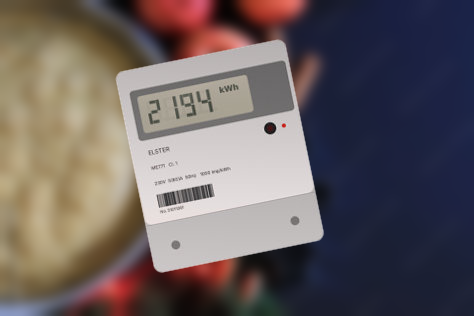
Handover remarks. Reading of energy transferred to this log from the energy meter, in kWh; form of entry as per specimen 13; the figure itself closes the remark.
2194
